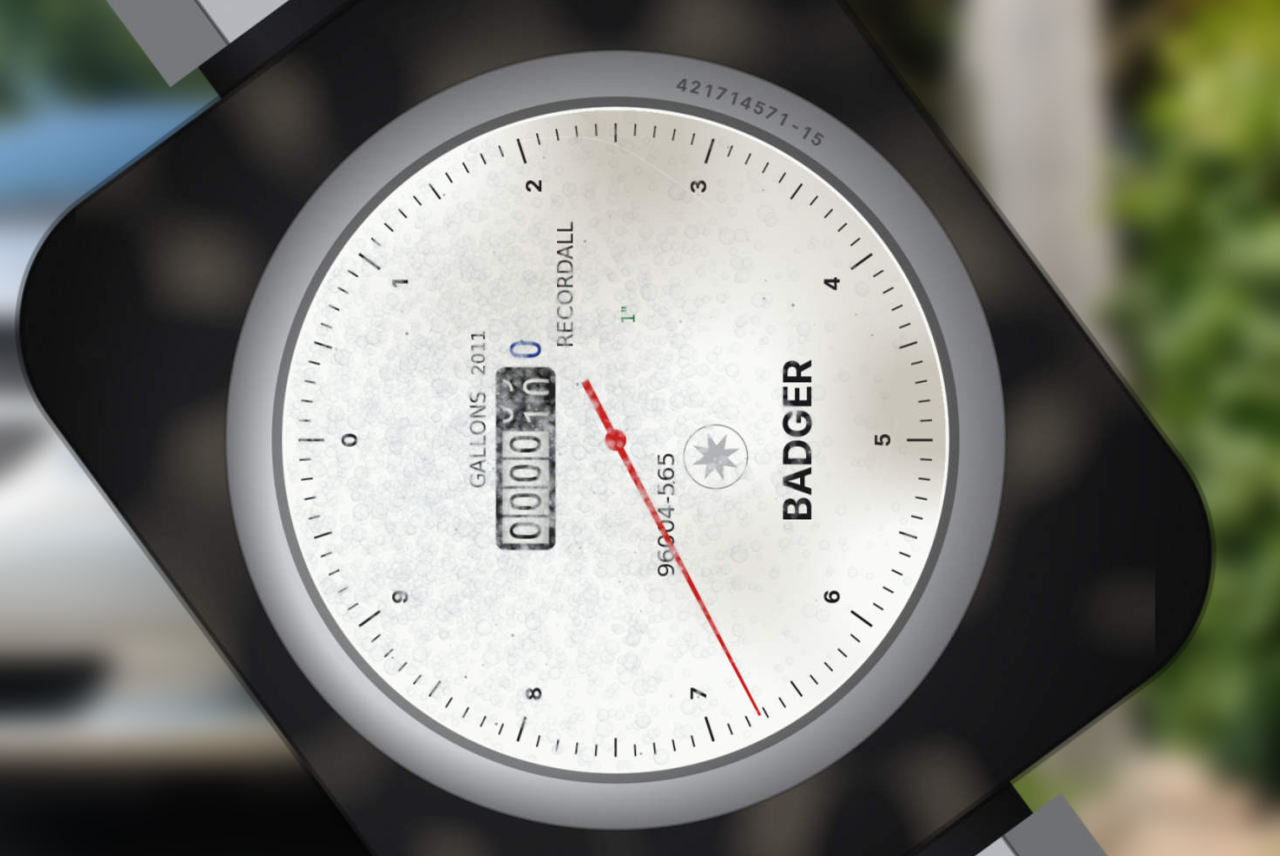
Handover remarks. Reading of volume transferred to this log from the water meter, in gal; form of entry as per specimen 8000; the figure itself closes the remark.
96.7
